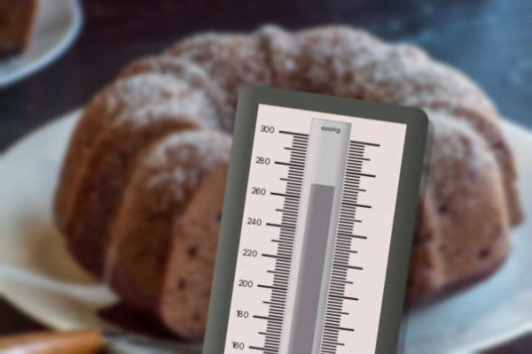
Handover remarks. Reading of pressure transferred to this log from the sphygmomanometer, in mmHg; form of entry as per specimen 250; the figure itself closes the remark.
270
